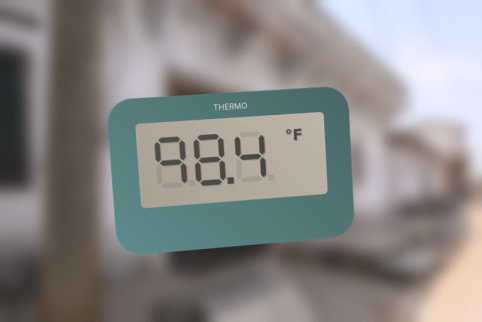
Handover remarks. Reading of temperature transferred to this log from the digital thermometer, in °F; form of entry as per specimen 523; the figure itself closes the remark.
98.4
